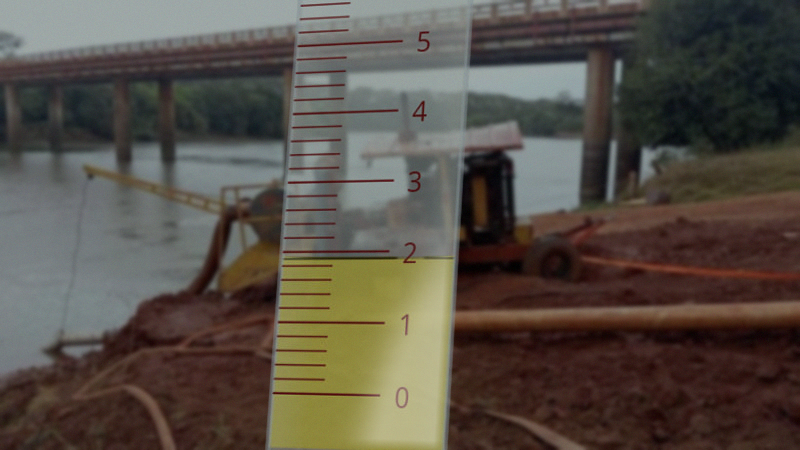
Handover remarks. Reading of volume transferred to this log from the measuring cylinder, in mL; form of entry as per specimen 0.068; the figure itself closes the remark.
1.9
